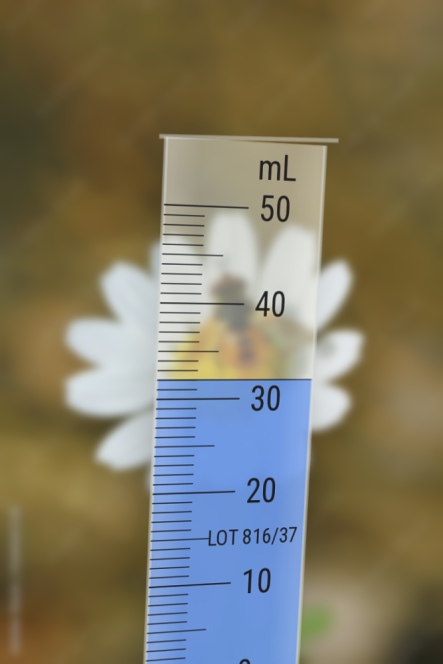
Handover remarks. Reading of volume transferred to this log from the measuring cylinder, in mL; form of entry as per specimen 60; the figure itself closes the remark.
32
